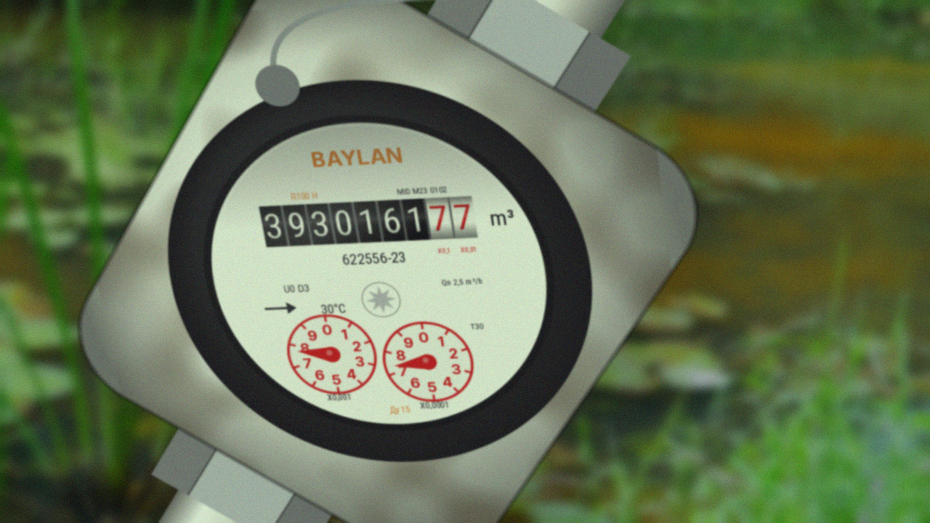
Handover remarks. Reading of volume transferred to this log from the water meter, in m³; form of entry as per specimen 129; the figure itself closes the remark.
3930161.7777
